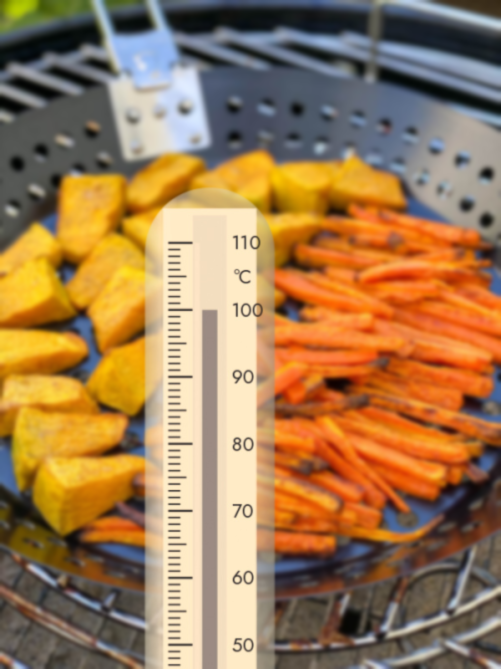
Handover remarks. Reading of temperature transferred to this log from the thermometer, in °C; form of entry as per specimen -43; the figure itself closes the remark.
100
